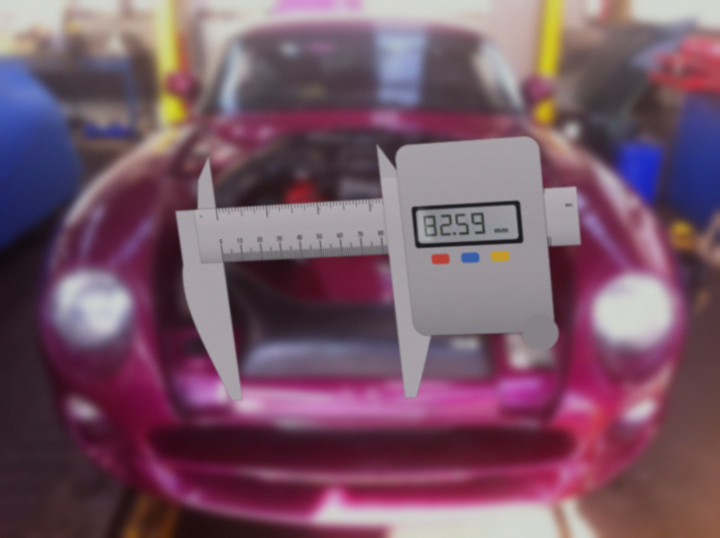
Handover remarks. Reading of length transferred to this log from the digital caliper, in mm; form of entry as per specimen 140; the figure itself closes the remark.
82.59
